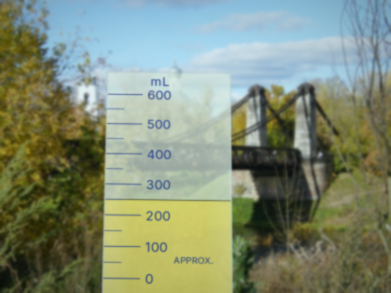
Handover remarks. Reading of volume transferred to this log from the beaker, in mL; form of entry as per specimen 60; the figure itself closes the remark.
250
